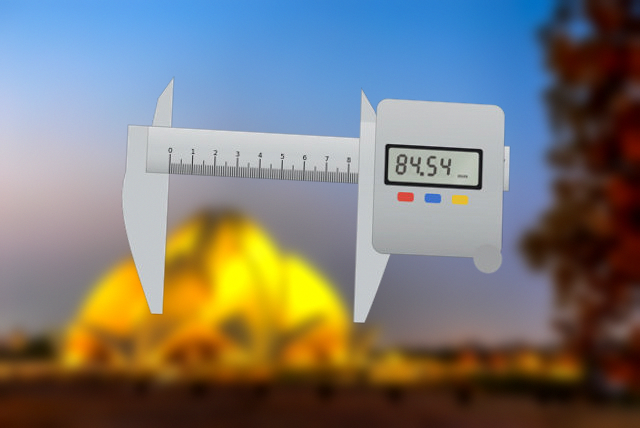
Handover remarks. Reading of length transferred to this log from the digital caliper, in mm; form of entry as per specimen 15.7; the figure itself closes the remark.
84.54
